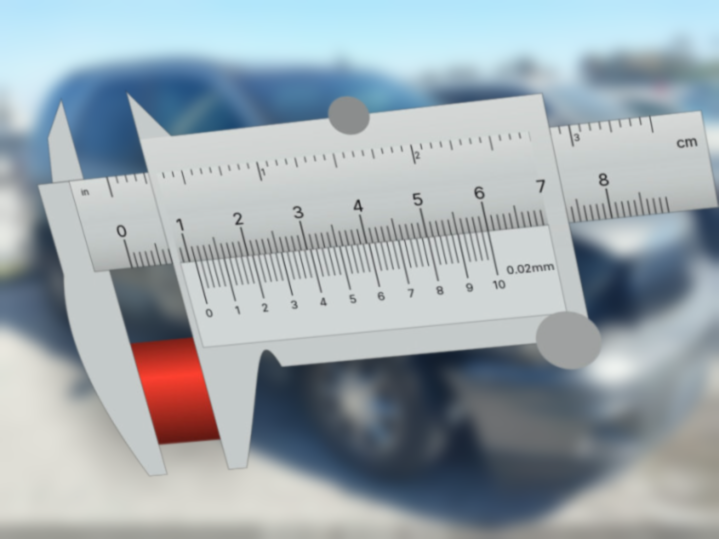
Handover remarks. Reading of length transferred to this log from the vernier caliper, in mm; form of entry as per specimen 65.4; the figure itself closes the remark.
11.0
